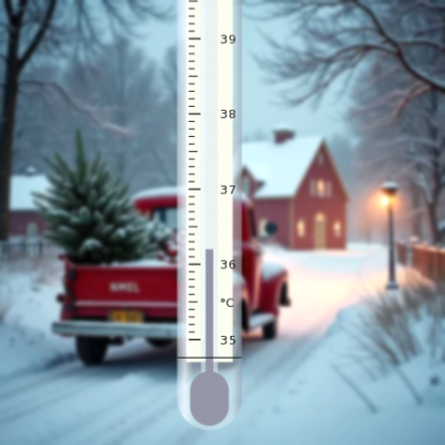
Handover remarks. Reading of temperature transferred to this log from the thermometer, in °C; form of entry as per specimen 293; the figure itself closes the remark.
36.2
